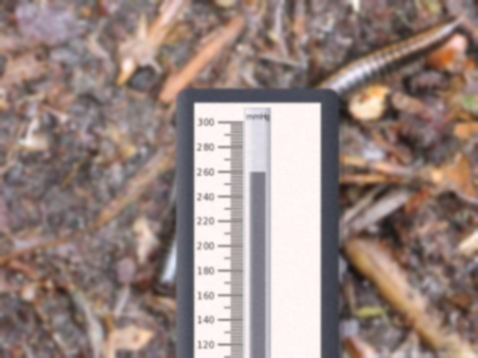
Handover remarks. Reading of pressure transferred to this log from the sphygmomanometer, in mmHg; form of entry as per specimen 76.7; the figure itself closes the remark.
260
